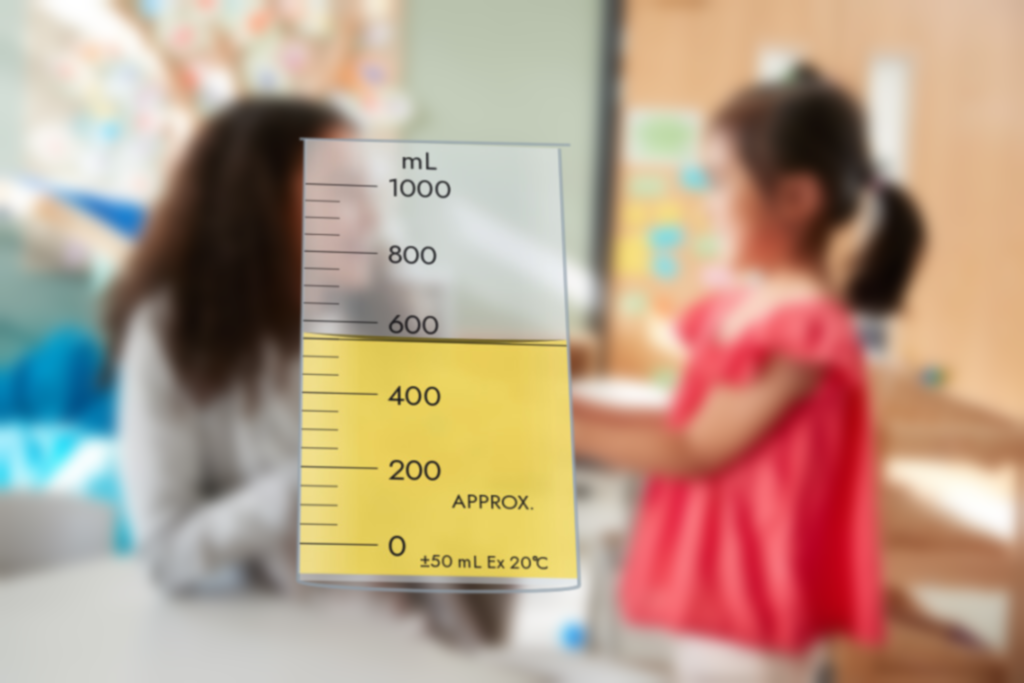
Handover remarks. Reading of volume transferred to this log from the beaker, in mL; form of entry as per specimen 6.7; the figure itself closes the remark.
550
